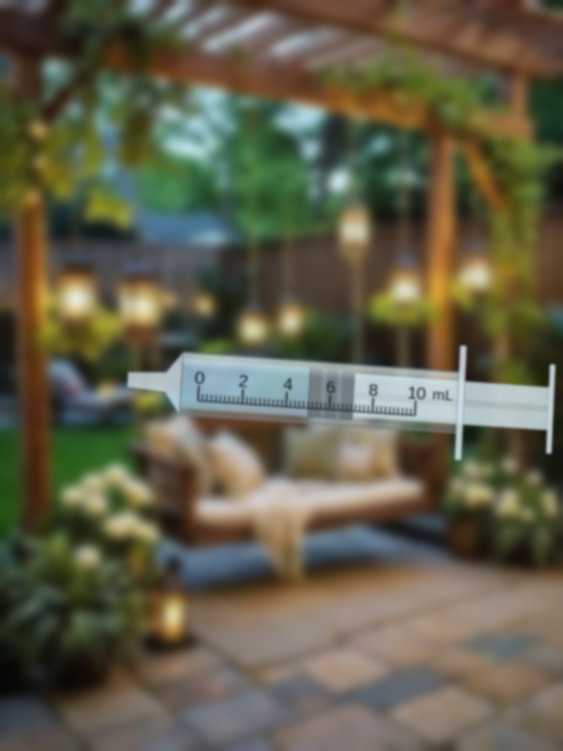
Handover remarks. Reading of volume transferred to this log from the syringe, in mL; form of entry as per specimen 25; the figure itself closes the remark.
5
